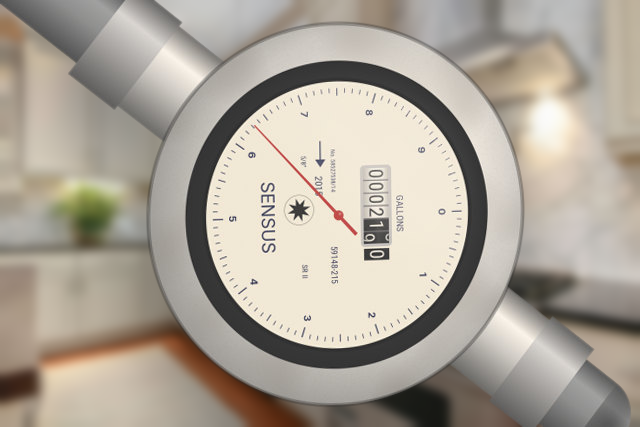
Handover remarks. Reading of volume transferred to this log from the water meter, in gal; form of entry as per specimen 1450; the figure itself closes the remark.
2186.3
